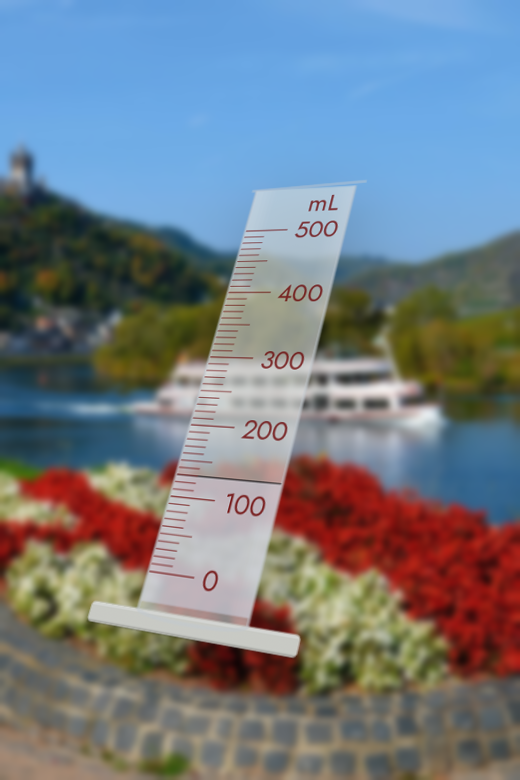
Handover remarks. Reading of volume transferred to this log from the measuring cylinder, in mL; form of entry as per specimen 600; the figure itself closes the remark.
130
